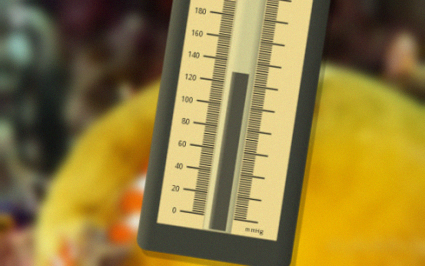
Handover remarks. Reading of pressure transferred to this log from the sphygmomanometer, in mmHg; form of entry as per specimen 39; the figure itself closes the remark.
130
